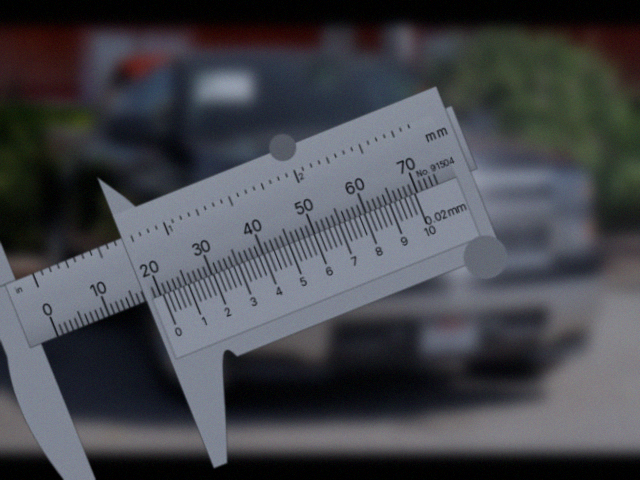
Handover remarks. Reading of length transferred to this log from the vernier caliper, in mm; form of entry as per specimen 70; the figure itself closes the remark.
20.5
